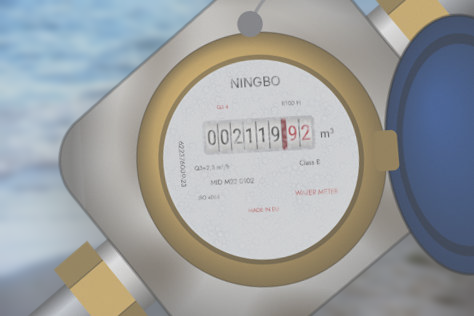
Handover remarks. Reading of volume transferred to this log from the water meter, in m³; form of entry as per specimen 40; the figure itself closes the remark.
2119.92
